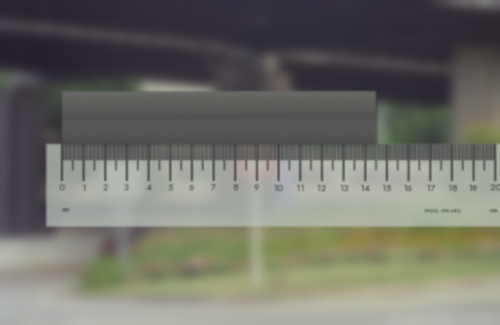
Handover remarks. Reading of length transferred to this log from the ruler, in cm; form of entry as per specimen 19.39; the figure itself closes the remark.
14.5
